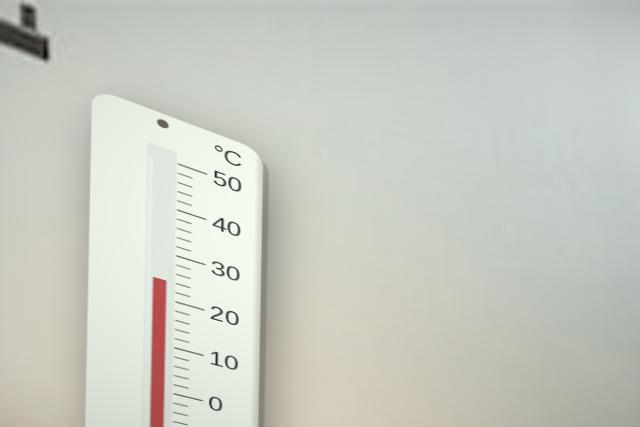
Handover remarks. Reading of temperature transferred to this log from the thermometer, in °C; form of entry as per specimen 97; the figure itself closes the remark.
24
